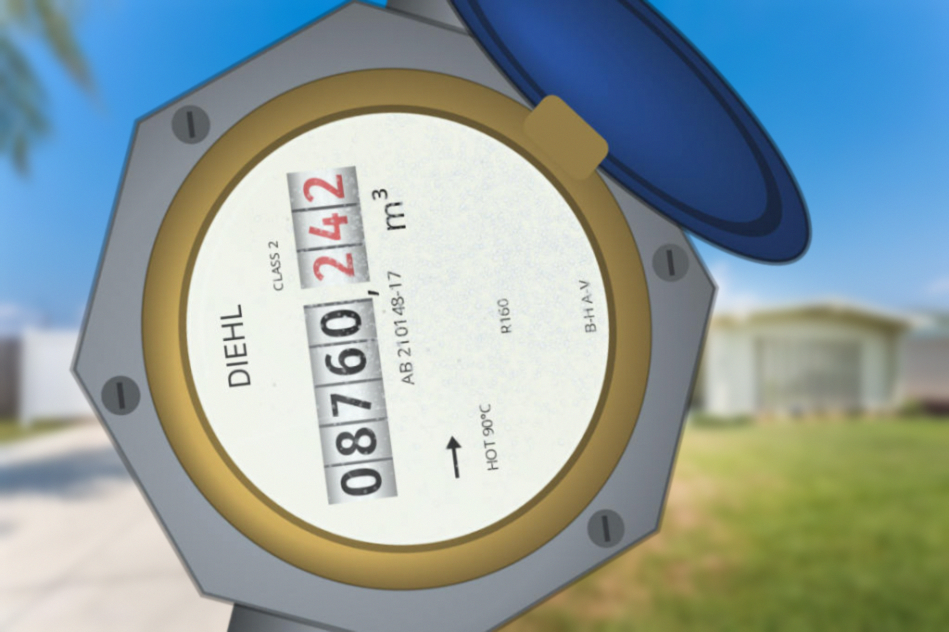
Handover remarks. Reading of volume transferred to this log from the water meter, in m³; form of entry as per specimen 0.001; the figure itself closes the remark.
8760.242
